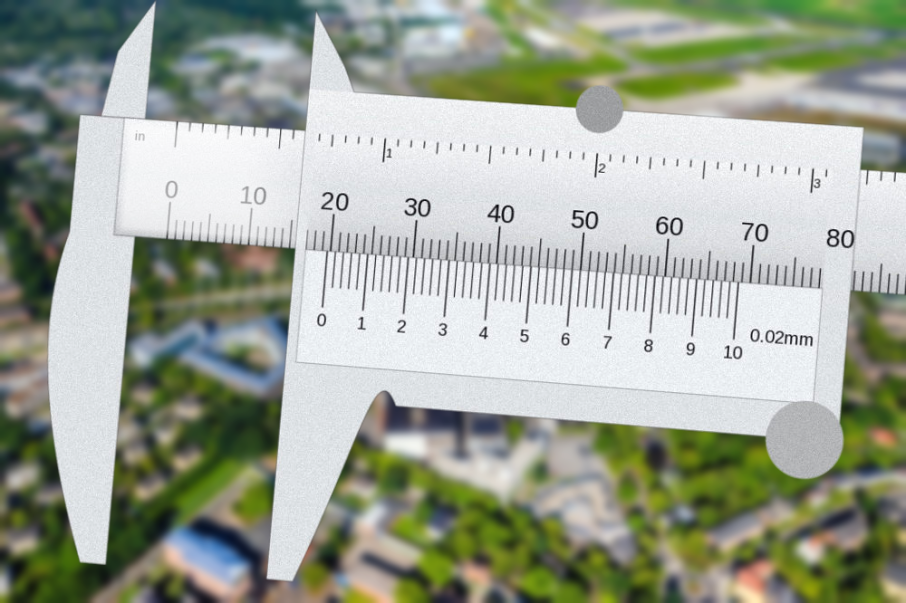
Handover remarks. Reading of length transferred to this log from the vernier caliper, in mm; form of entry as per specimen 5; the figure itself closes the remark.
19.6
